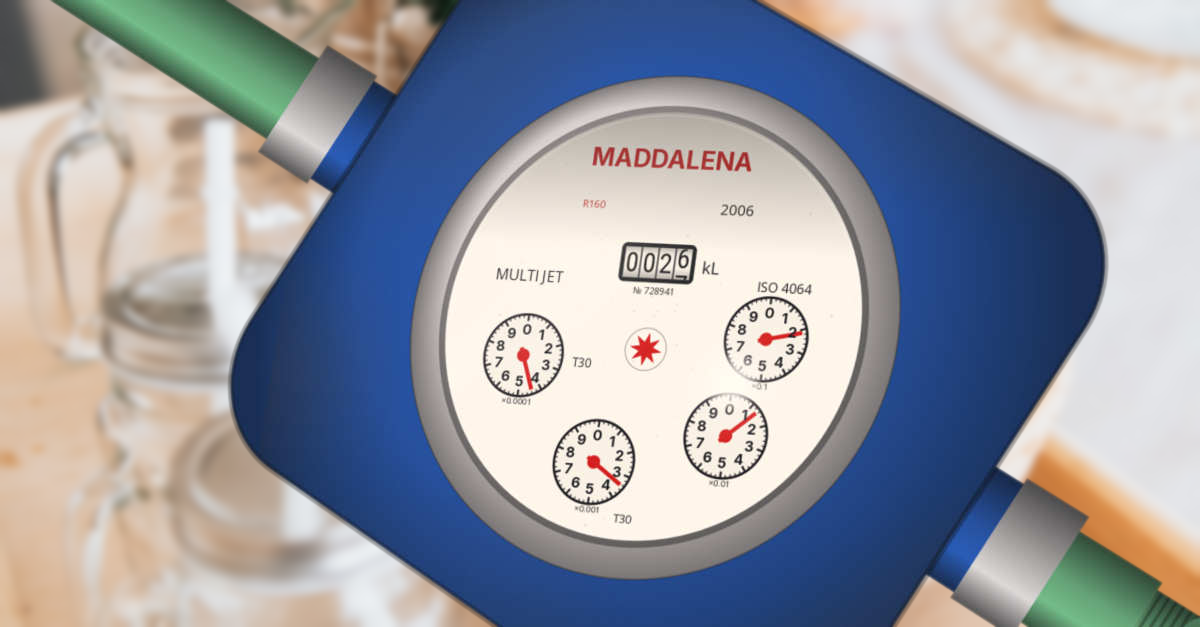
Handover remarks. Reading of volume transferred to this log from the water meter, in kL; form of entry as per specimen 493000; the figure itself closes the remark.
26.2134
